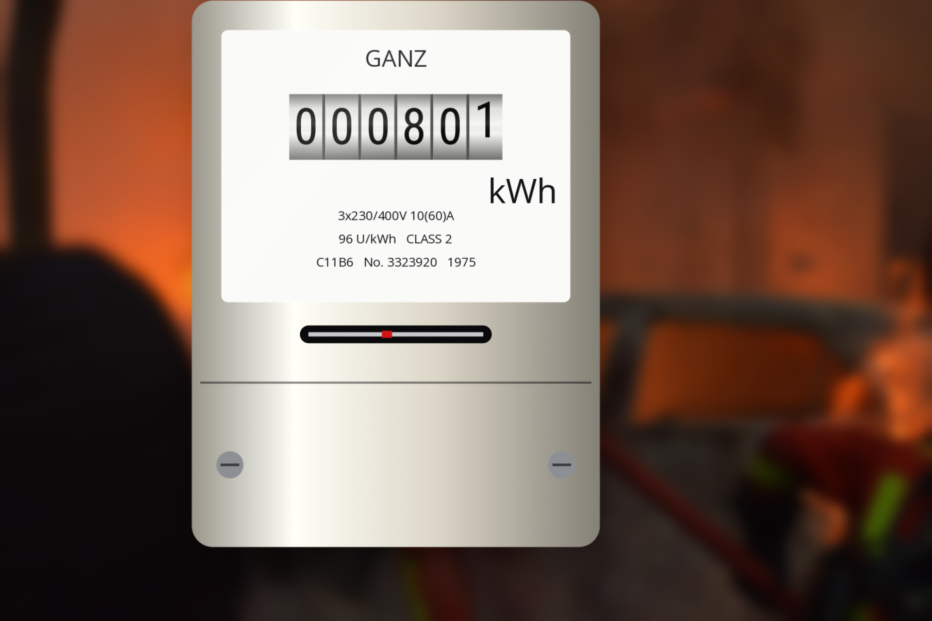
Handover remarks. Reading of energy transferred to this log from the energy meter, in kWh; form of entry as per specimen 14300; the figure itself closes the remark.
801
